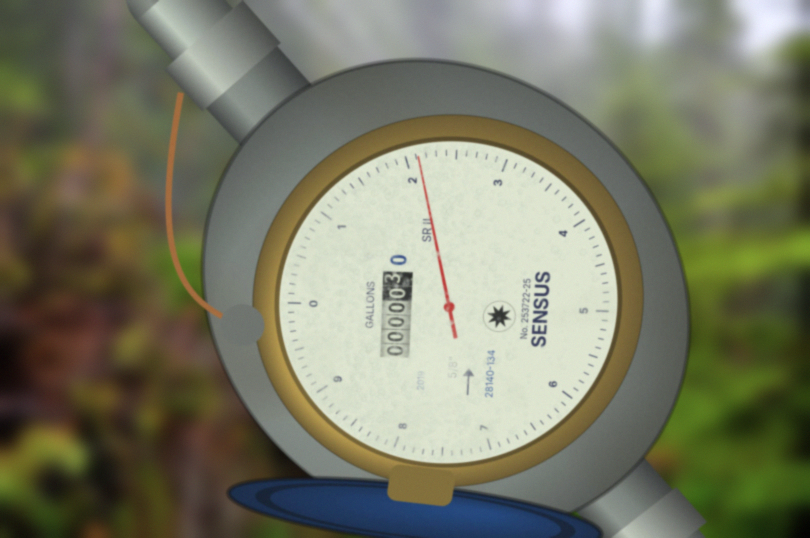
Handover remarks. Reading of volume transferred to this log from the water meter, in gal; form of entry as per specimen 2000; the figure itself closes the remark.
32.1
